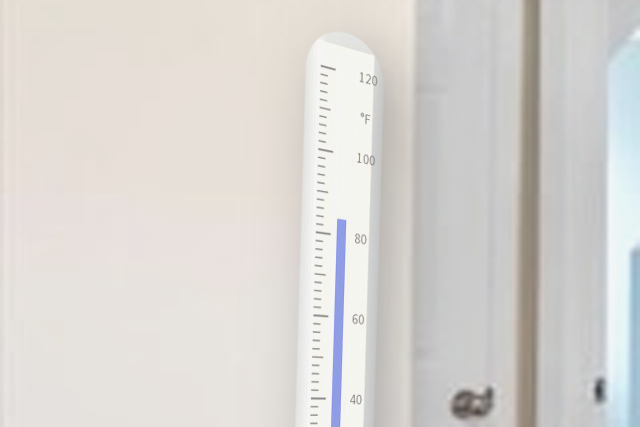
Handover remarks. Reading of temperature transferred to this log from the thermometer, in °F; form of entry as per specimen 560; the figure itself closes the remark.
84
